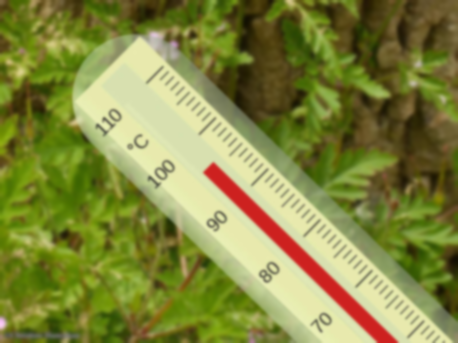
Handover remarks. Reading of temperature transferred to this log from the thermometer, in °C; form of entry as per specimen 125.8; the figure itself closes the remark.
96
